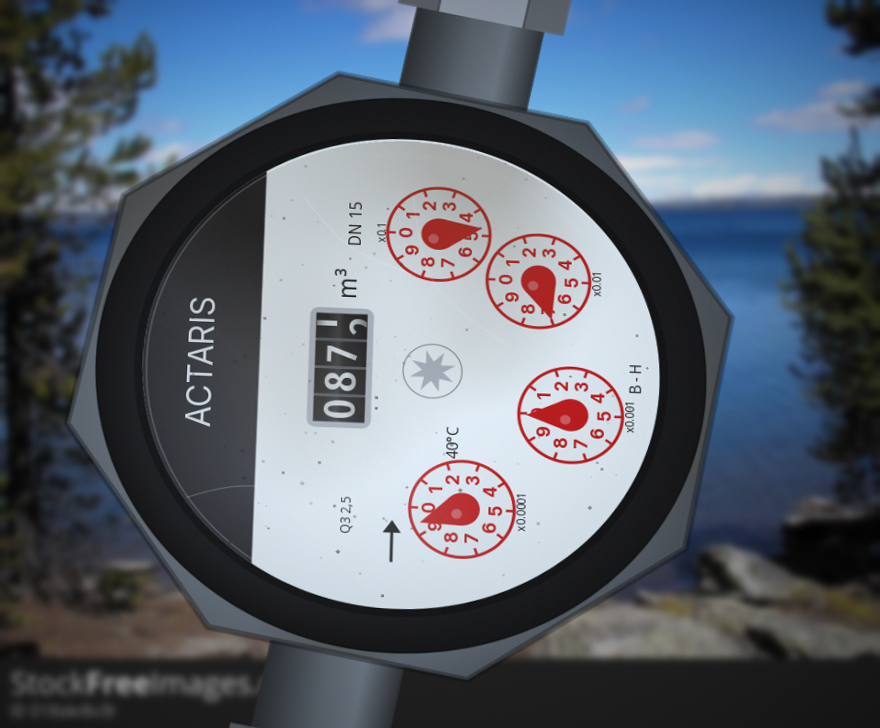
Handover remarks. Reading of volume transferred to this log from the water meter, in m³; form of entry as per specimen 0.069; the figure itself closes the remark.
871.4699
